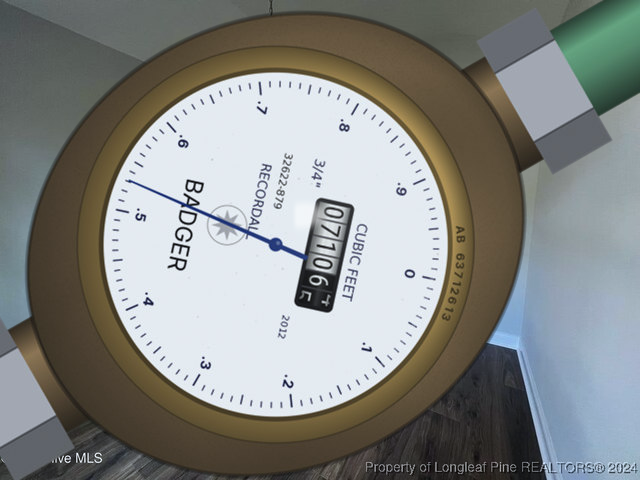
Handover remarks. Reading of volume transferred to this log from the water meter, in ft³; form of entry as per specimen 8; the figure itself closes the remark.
71064.53
